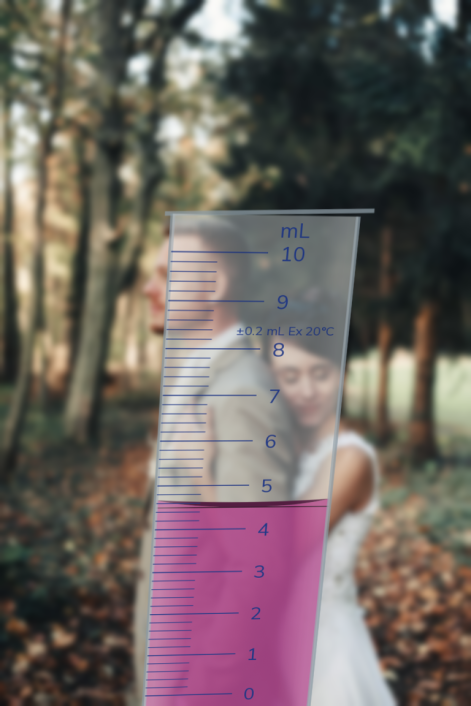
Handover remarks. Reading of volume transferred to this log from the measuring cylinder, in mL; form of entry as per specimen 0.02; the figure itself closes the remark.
4.5
